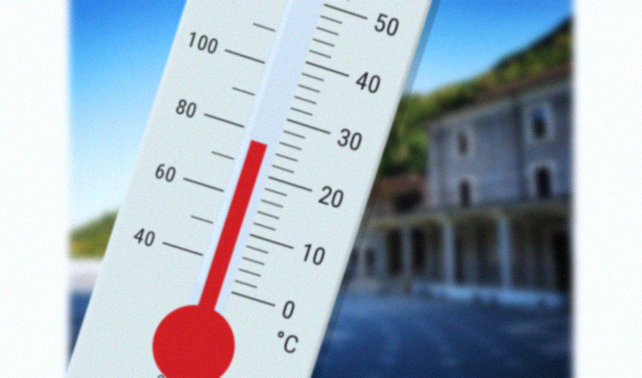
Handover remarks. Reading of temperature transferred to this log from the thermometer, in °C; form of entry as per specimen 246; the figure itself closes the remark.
25
